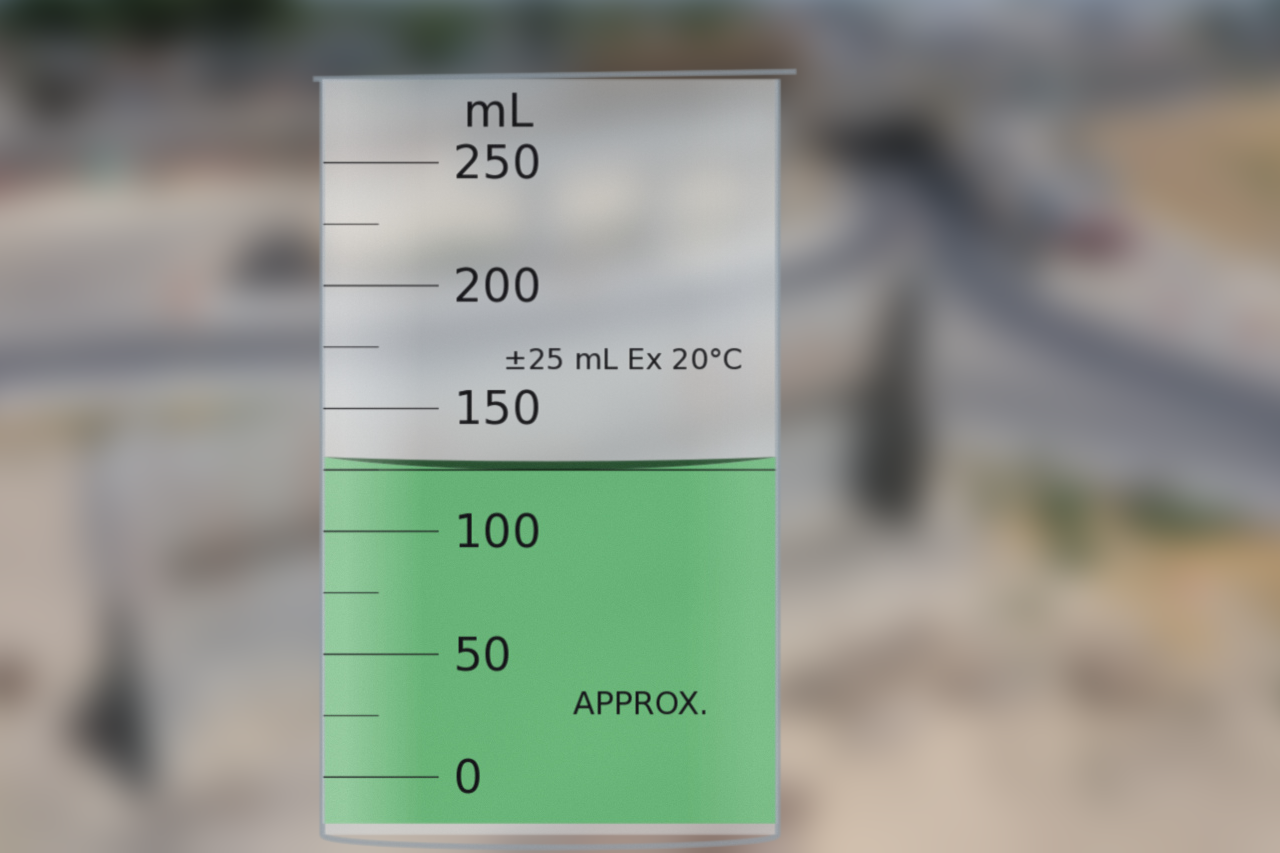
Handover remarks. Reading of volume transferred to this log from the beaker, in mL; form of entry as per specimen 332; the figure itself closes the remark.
125
